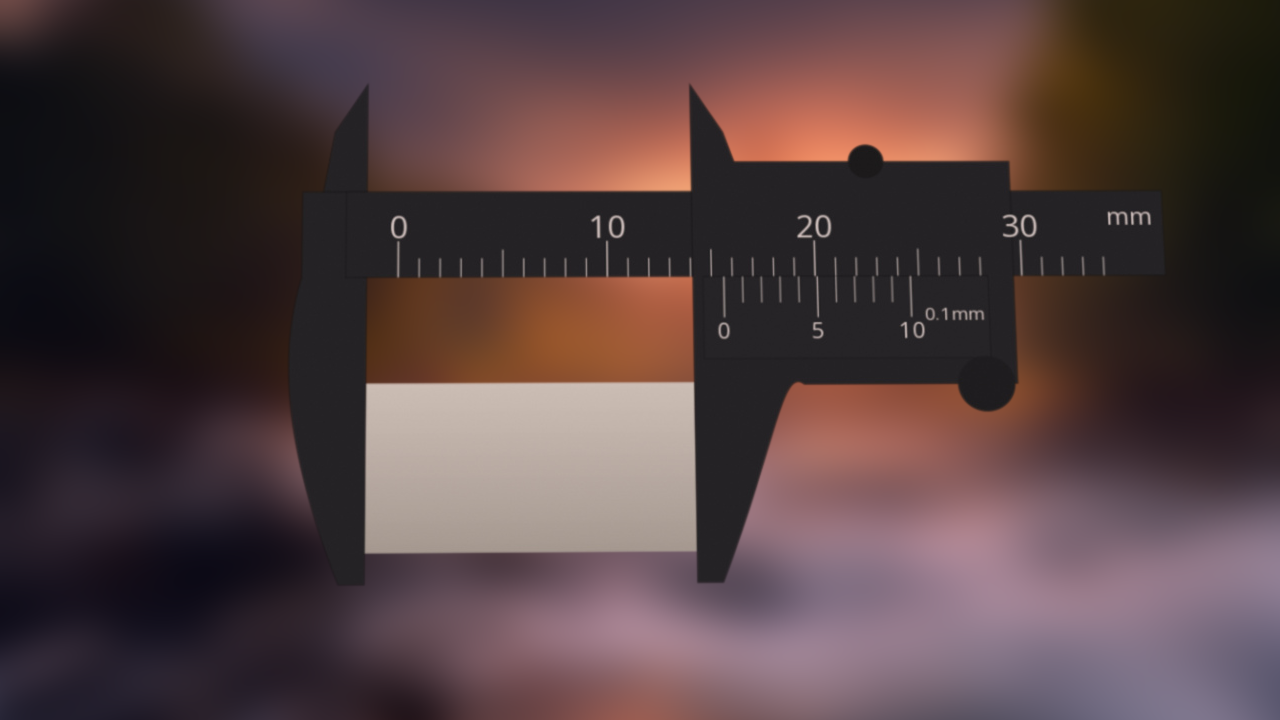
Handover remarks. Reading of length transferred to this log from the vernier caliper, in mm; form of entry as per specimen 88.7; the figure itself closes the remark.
15.6
